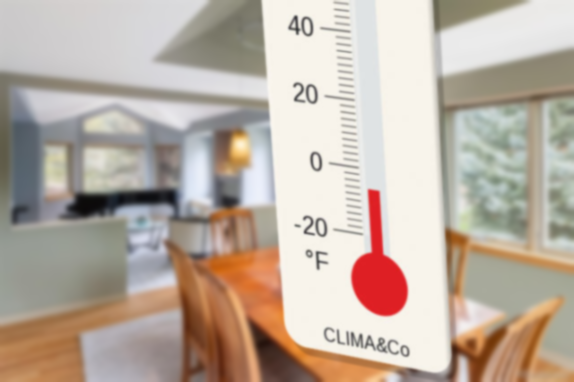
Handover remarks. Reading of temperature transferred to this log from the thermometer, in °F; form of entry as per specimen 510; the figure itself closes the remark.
-6
